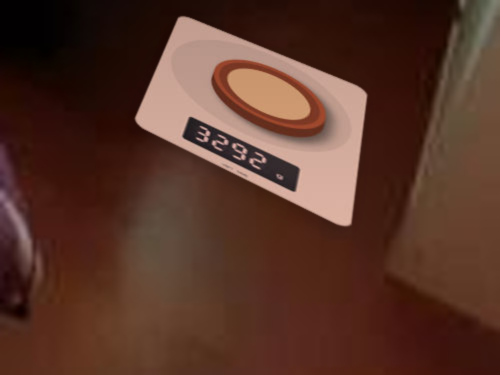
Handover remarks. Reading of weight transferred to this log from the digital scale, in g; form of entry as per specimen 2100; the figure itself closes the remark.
3292
